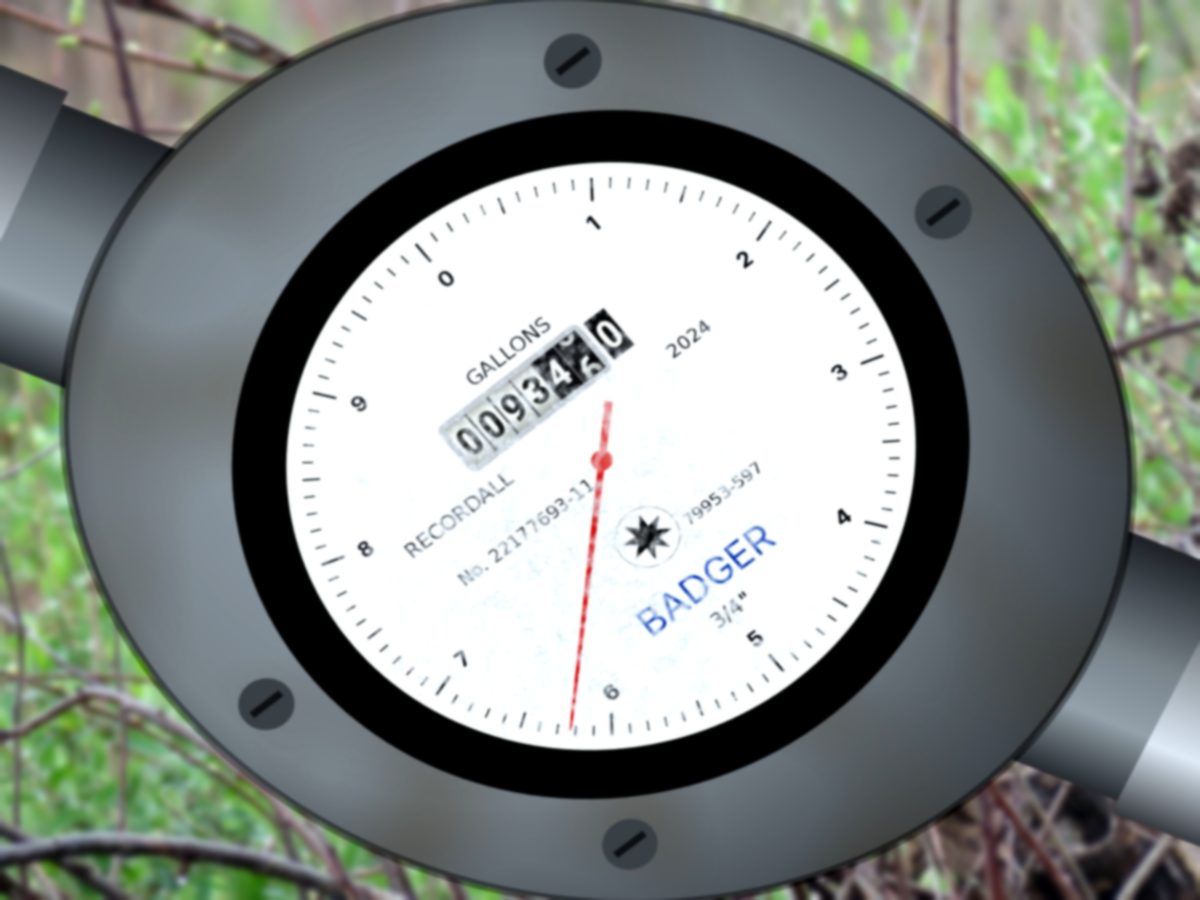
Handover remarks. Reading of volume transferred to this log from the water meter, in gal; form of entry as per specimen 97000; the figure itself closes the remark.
93456.2
